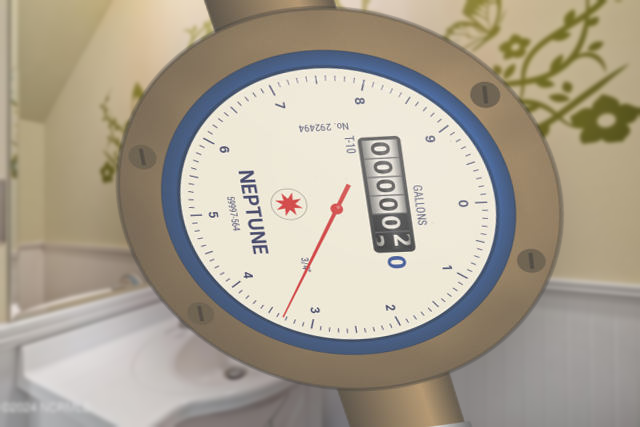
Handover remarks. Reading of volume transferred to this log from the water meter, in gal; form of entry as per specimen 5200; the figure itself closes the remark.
23.3
